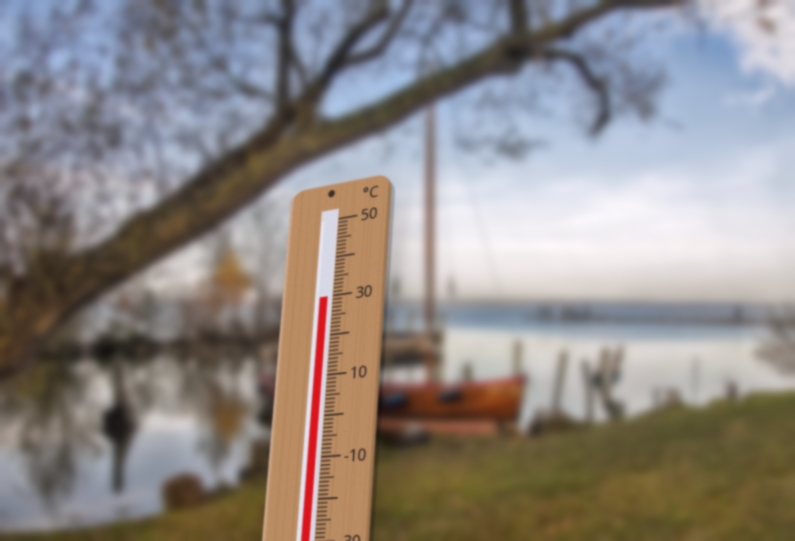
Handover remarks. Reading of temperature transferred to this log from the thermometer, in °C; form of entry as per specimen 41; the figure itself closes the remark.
30
